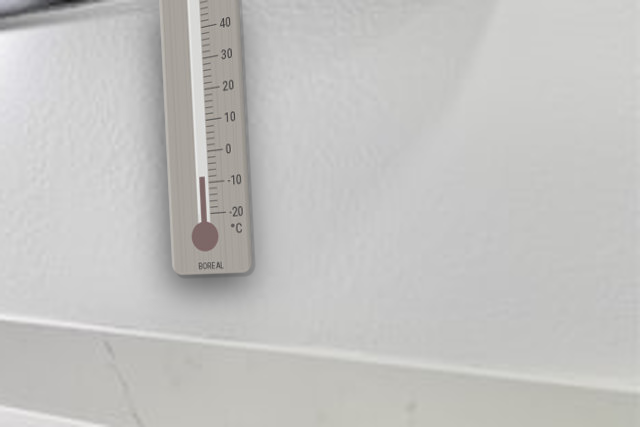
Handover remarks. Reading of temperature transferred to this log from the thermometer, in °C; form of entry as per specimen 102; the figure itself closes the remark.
-8
